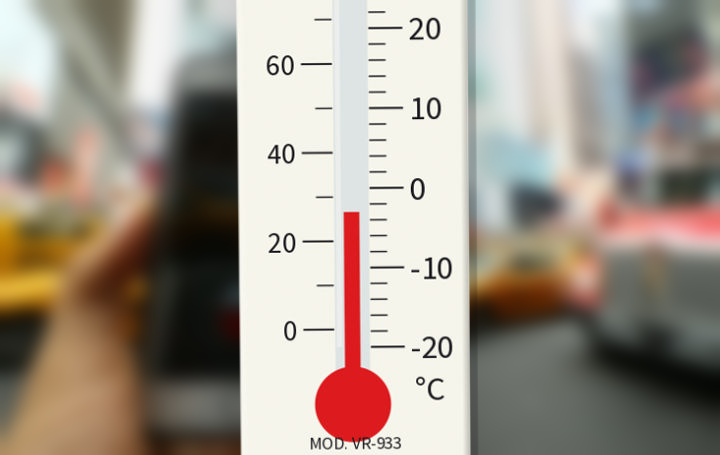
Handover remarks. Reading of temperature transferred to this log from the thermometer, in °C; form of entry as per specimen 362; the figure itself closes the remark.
-3
